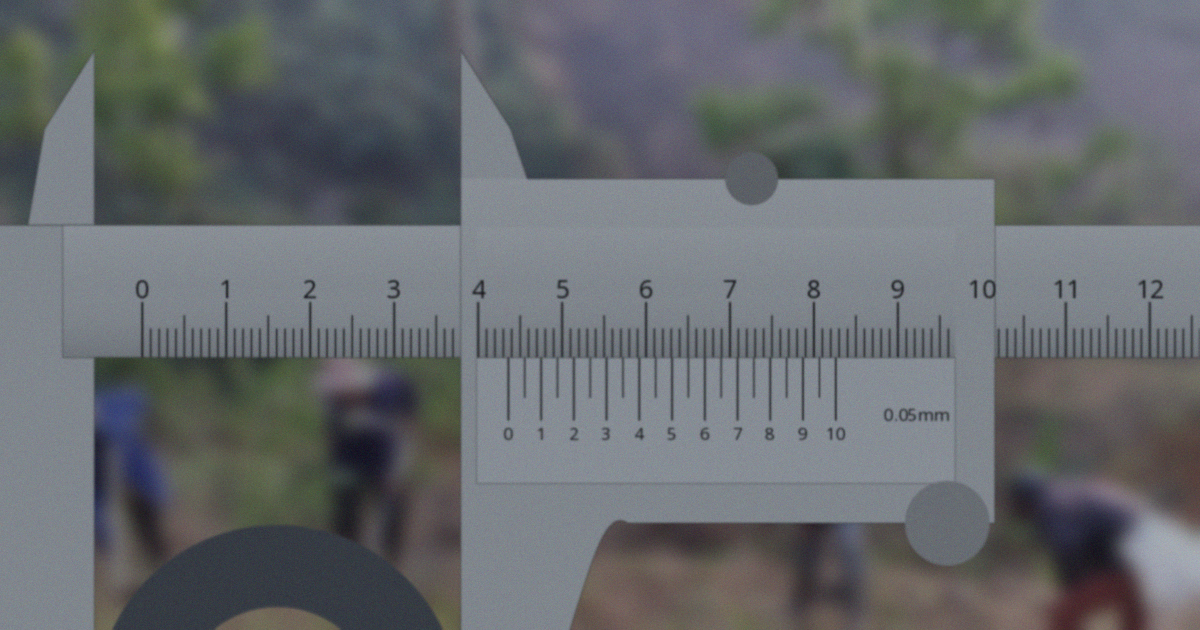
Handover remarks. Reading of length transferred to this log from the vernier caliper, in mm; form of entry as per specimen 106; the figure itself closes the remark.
43.6
